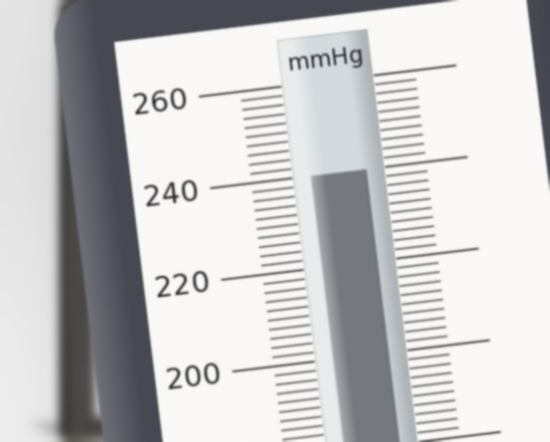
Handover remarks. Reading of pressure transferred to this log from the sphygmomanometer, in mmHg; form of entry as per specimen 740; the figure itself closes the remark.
240
